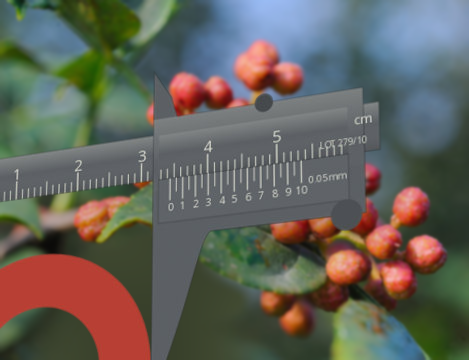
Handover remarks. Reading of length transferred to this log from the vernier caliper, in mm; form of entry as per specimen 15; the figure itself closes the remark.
34.4
